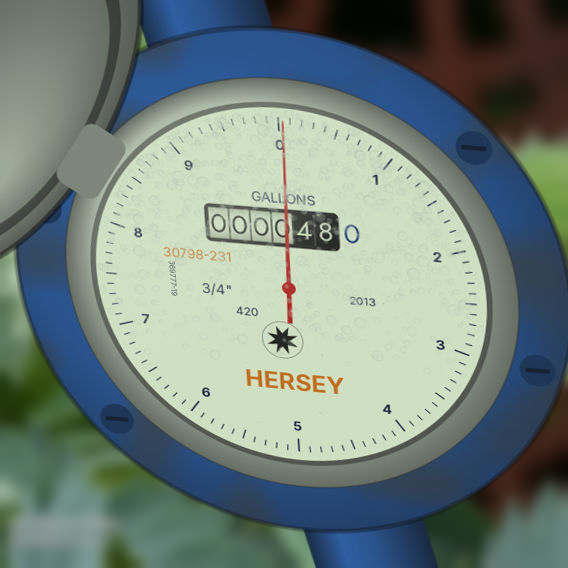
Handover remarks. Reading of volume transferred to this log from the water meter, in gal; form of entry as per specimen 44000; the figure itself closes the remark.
480.0
